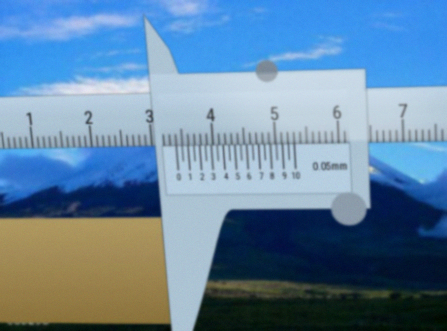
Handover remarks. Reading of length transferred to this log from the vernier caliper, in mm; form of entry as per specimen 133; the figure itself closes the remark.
34.0
